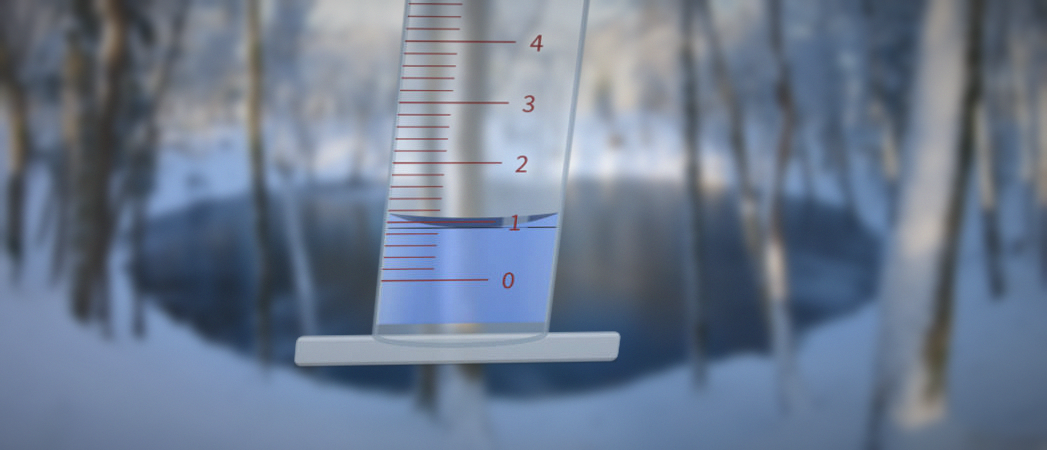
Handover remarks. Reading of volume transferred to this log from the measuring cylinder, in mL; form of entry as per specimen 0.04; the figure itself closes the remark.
0.9
